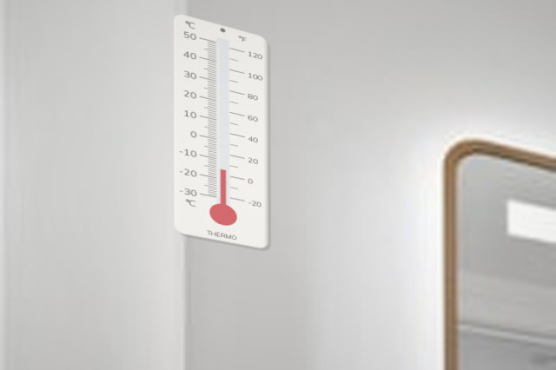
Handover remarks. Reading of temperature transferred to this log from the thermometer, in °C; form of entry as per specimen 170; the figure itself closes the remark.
-15
